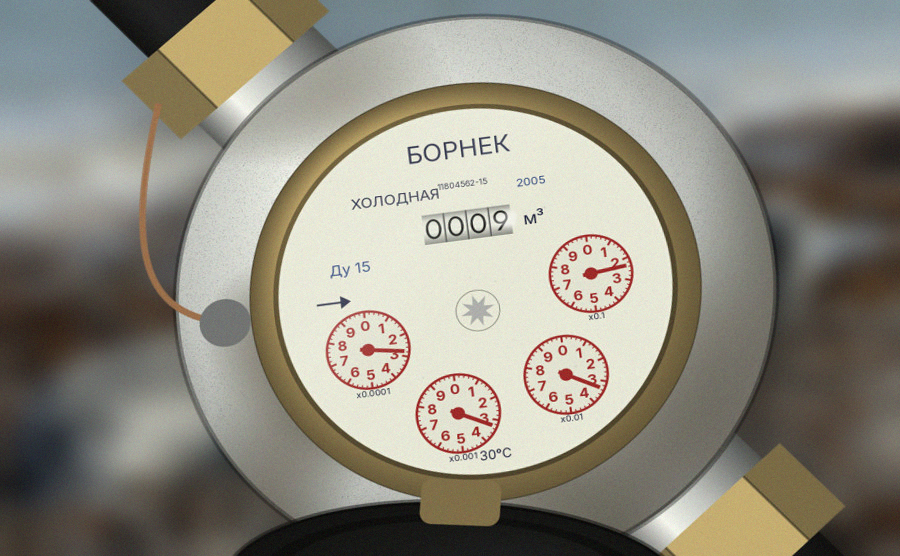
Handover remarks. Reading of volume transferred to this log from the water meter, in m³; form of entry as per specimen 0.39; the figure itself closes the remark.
9.2332
